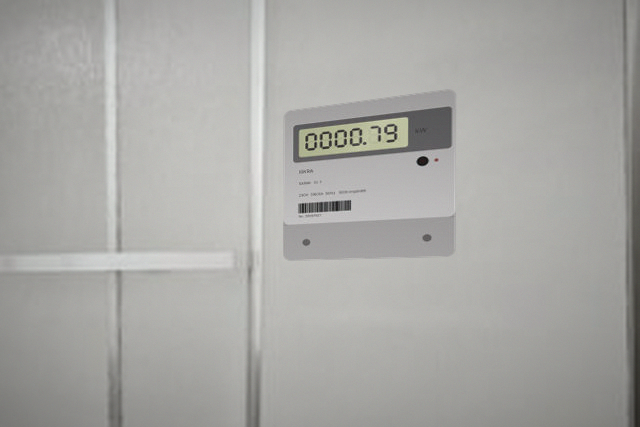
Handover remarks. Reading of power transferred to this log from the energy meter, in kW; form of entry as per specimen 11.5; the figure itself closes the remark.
0.79
